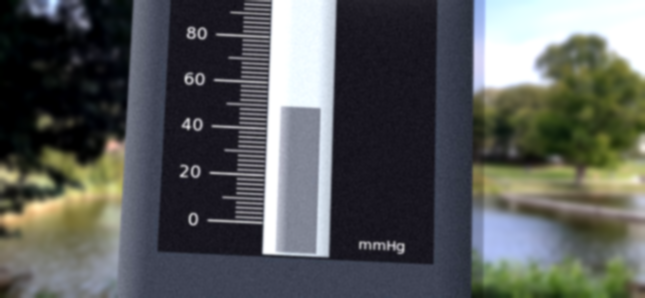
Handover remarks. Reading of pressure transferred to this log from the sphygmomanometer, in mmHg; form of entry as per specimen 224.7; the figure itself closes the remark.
50
